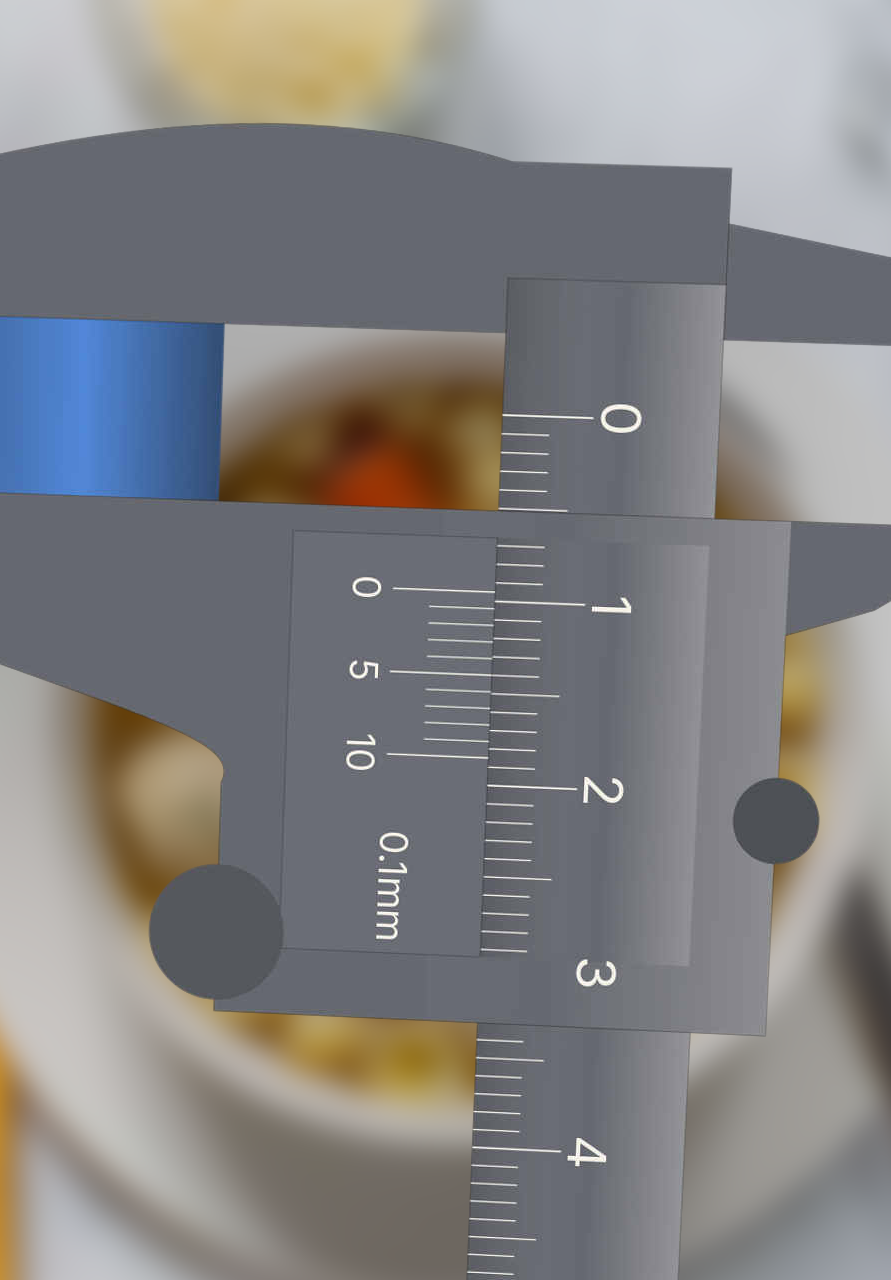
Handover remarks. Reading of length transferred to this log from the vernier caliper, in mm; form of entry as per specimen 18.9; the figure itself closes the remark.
9.5
